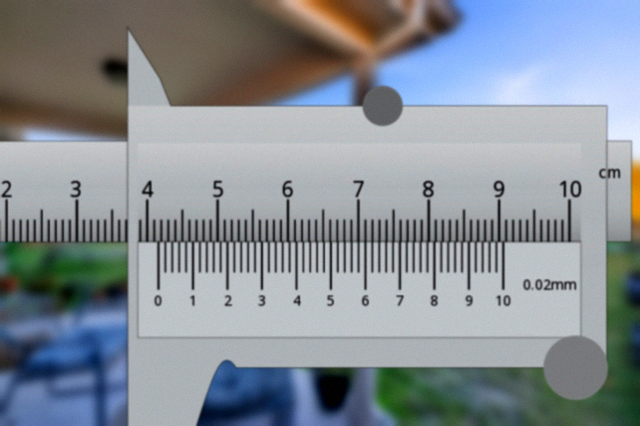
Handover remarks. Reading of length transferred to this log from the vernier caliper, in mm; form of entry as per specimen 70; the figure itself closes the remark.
41.6
